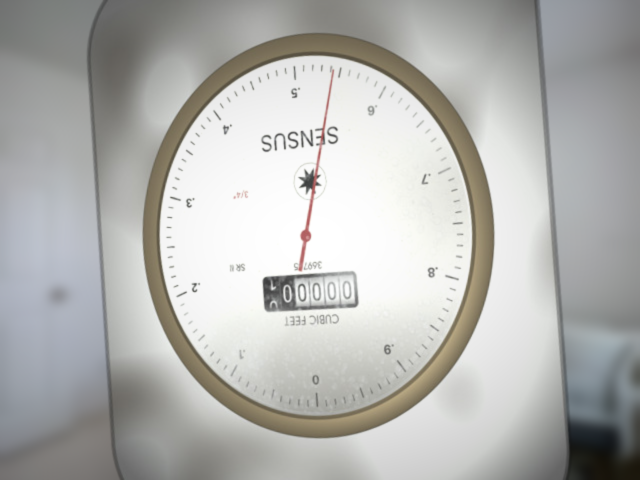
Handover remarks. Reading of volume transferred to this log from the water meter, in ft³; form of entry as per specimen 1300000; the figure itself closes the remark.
0.54
